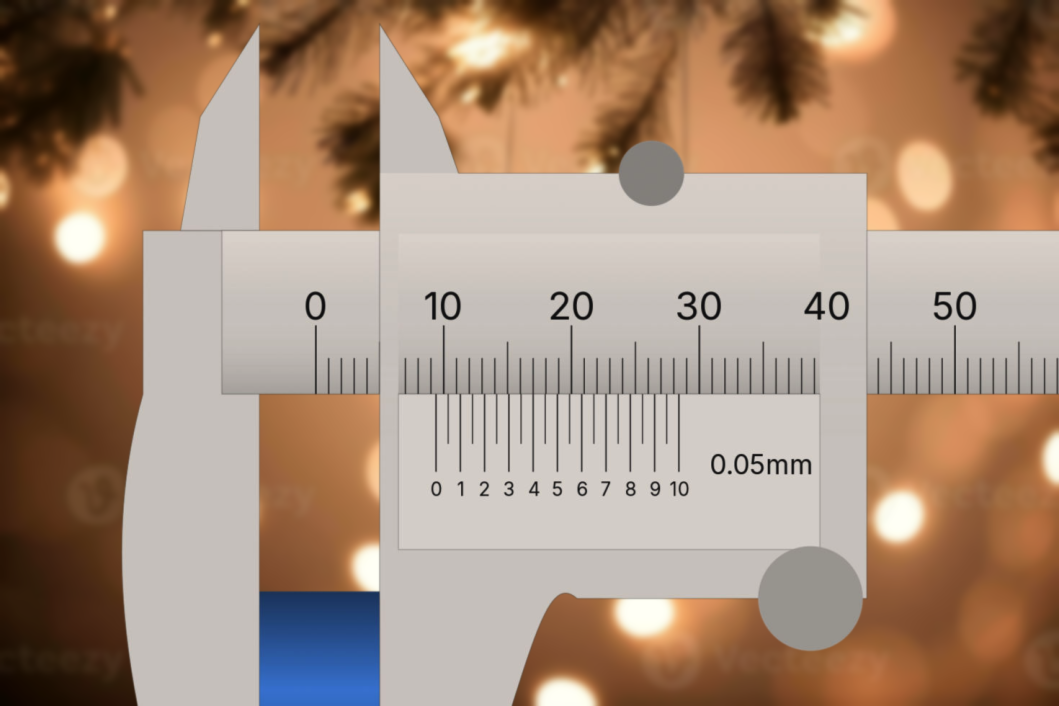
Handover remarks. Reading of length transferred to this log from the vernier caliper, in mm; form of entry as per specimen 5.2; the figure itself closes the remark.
9.4
